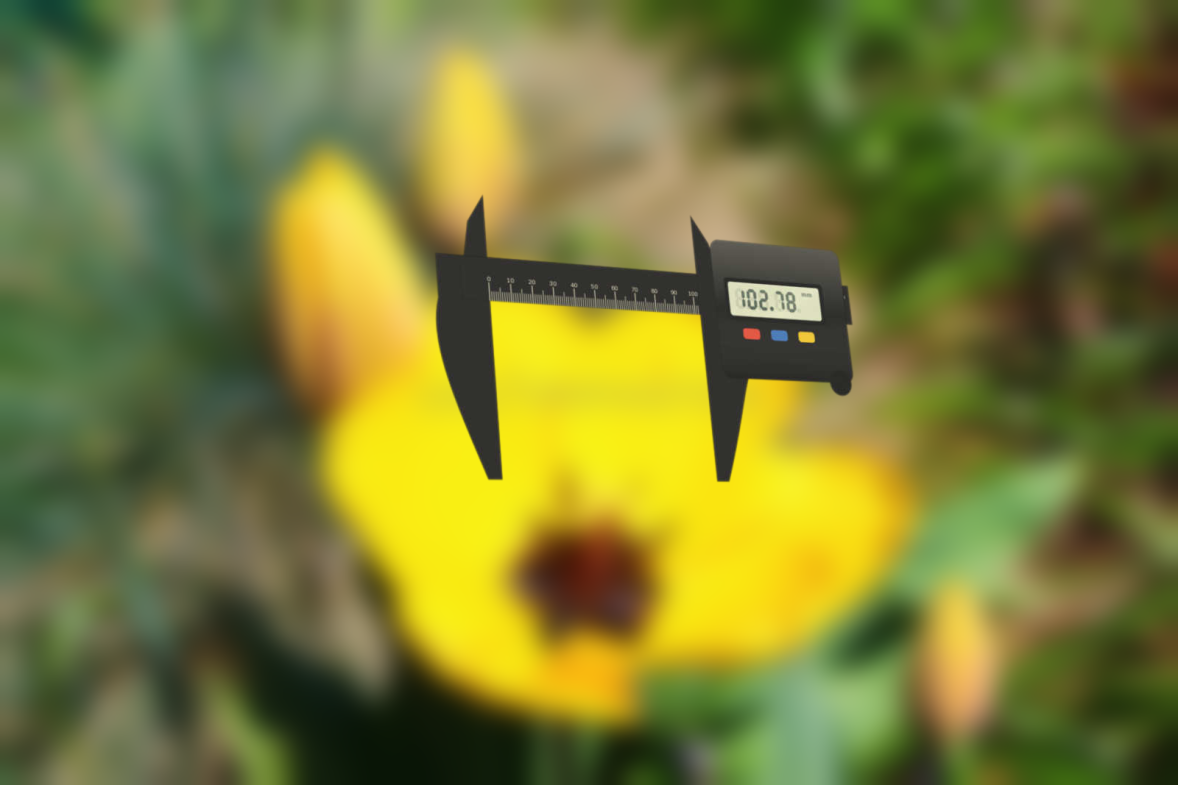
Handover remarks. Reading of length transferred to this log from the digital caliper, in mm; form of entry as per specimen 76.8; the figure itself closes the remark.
102.78
